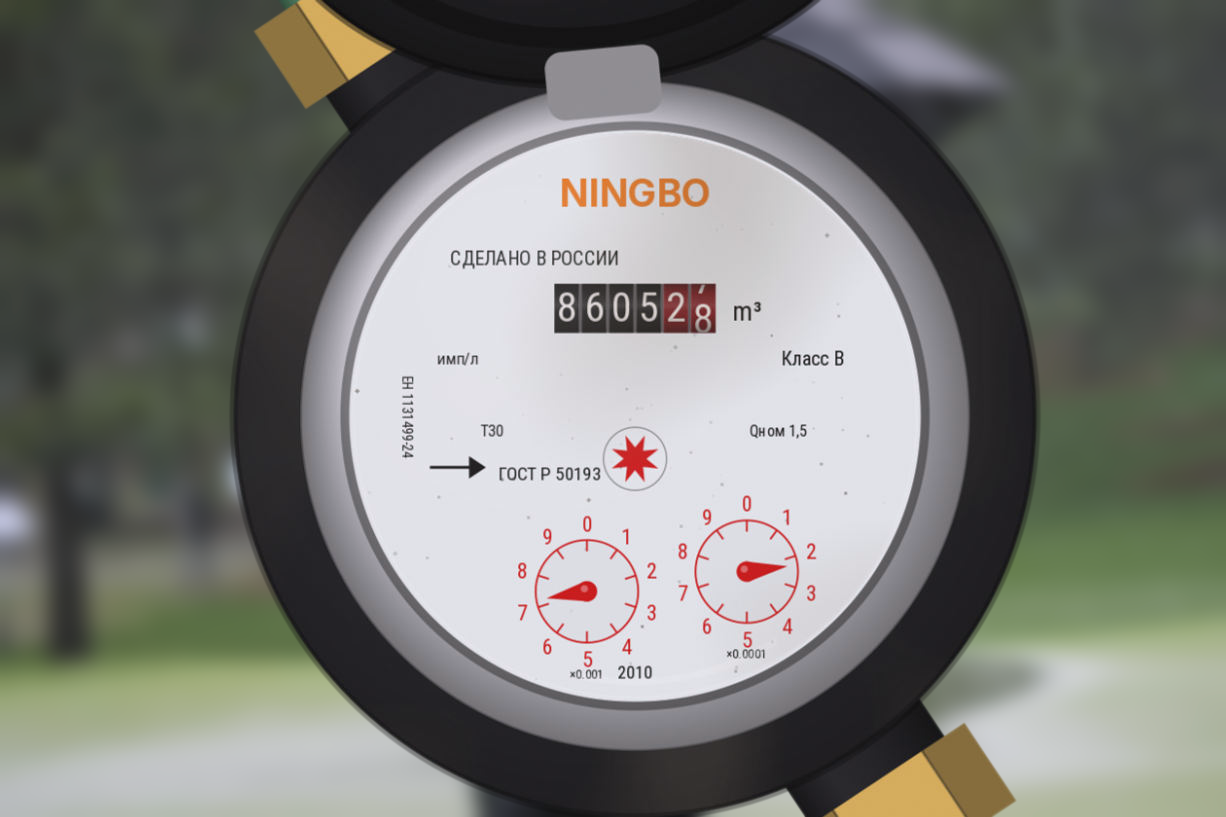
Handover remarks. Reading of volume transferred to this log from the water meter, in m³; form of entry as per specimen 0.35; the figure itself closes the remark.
8605.2772
